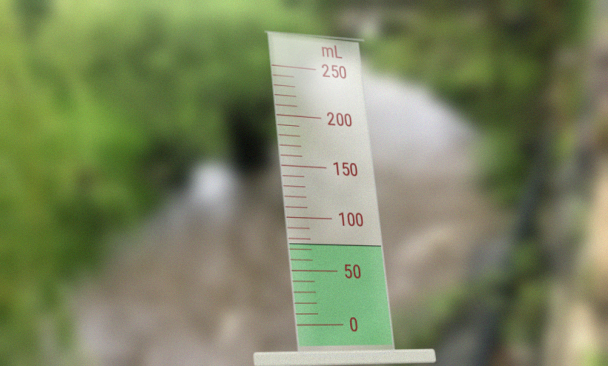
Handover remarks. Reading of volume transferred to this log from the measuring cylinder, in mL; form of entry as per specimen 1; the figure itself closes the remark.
75
